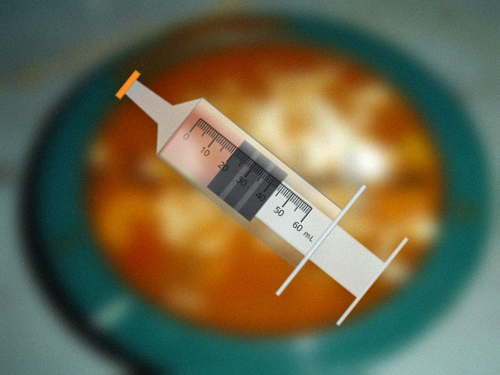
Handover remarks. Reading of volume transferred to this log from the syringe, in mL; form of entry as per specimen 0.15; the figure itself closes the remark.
20
